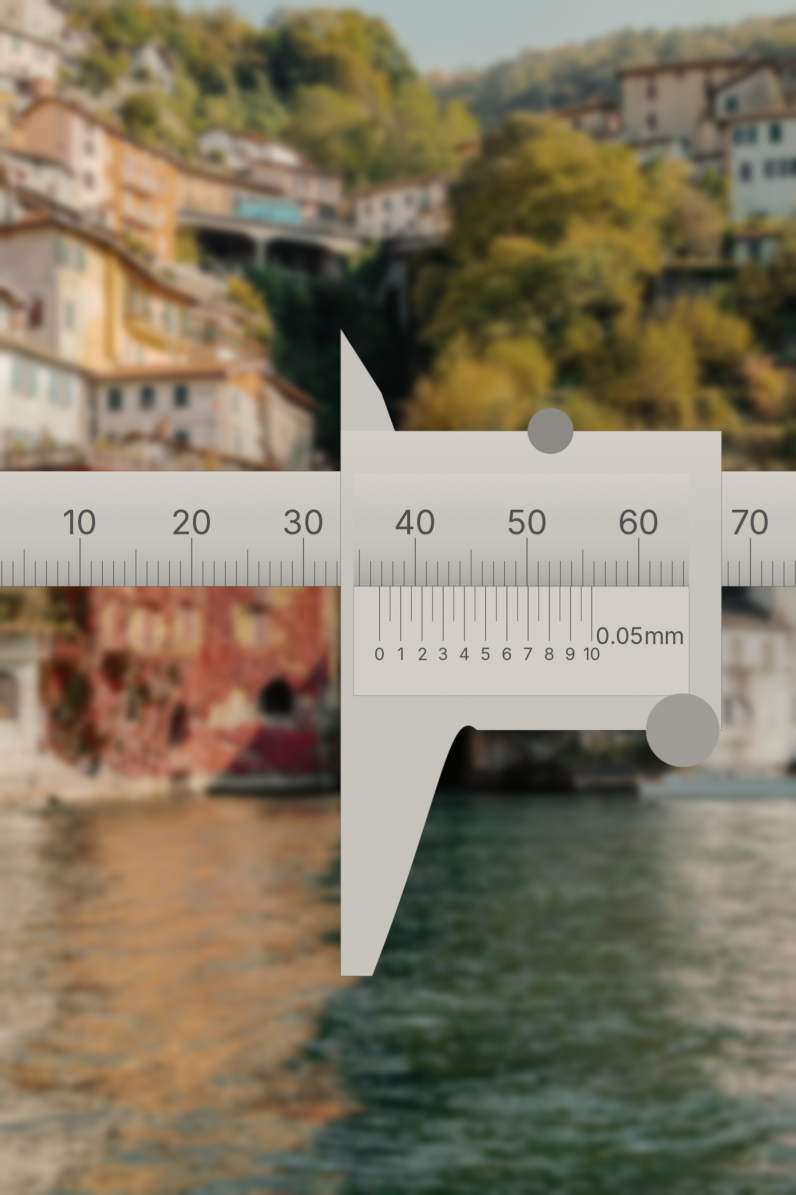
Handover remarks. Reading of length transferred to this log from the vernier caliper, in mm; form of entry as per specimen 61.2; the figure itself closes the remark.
36.8
